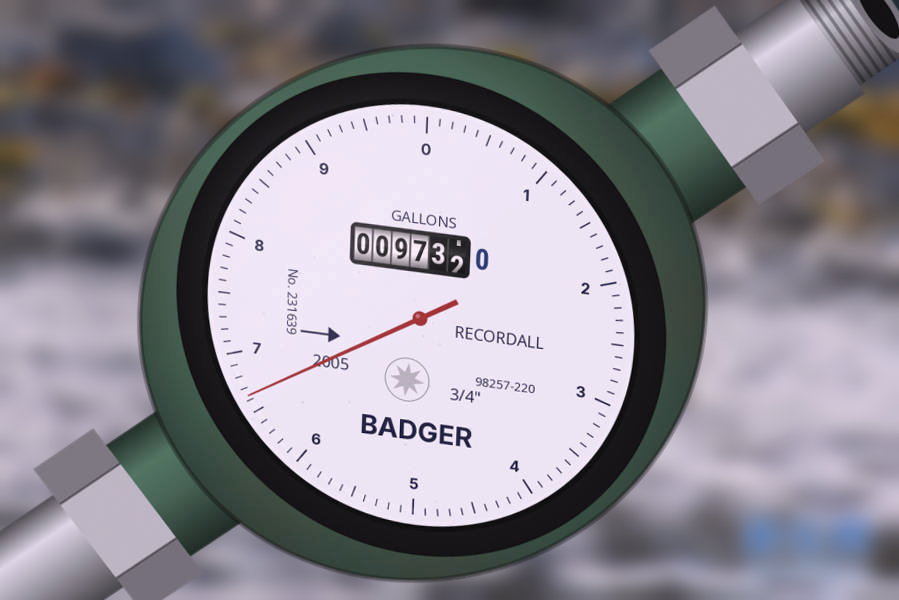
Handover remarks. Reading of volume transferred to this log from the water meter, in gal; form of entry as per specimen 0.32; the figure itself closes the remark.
97316.6
